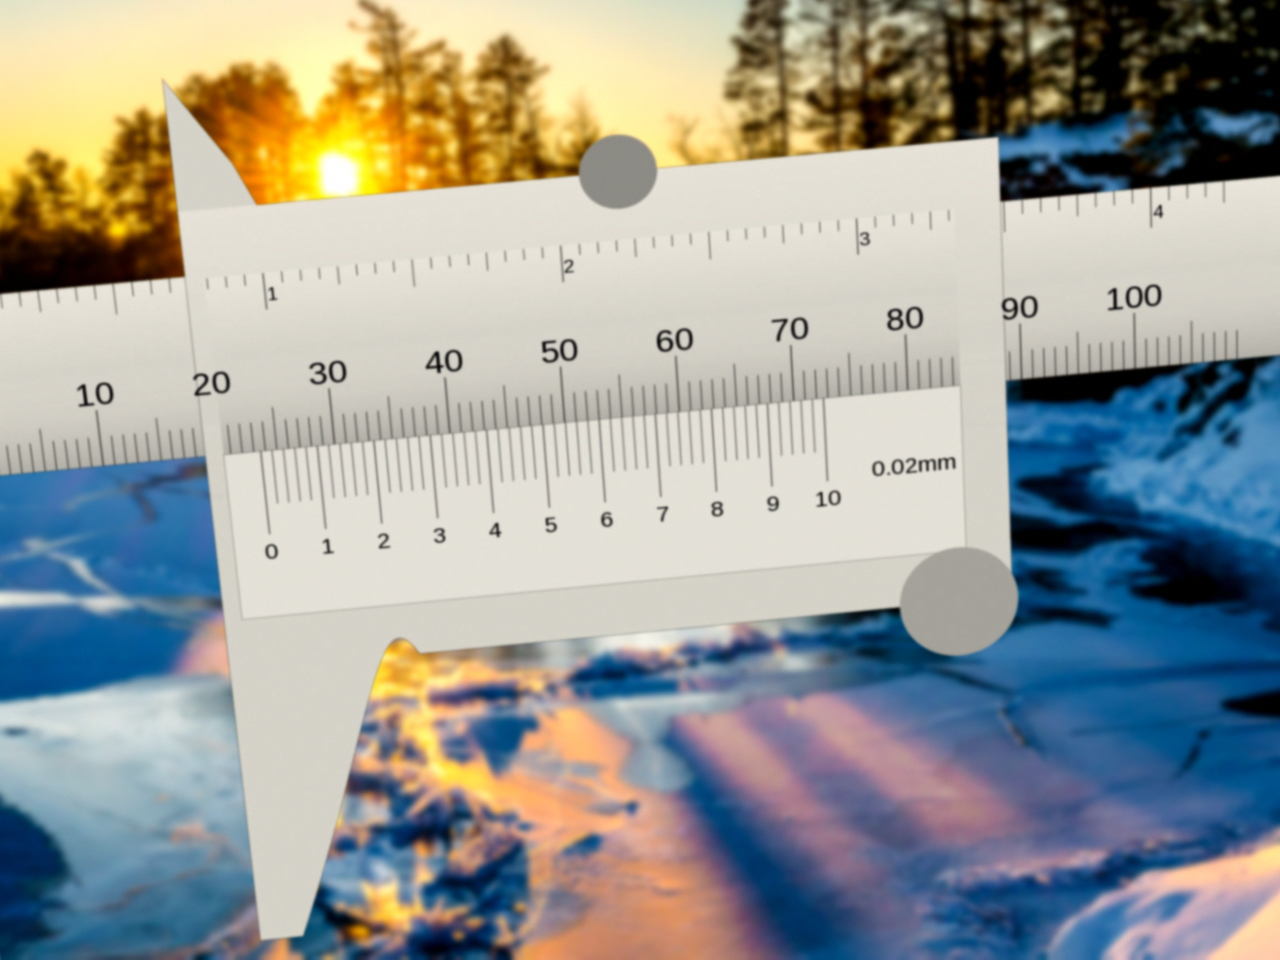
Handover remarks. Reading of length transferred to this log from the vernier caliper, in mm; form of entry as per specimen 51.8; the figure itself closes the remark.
23.6
